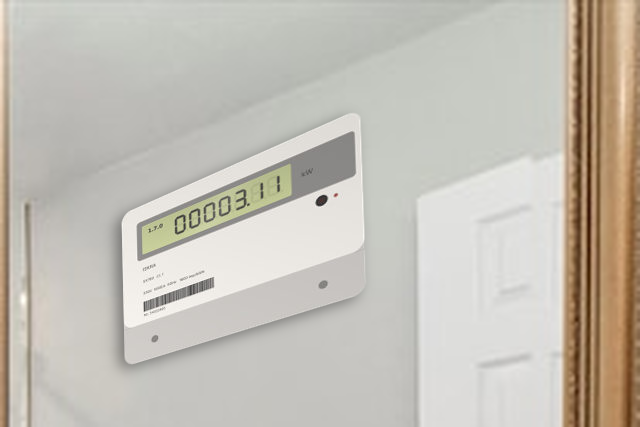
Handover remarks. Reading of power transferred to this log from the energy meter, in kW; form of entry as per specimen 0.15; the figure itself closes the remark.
3.11
